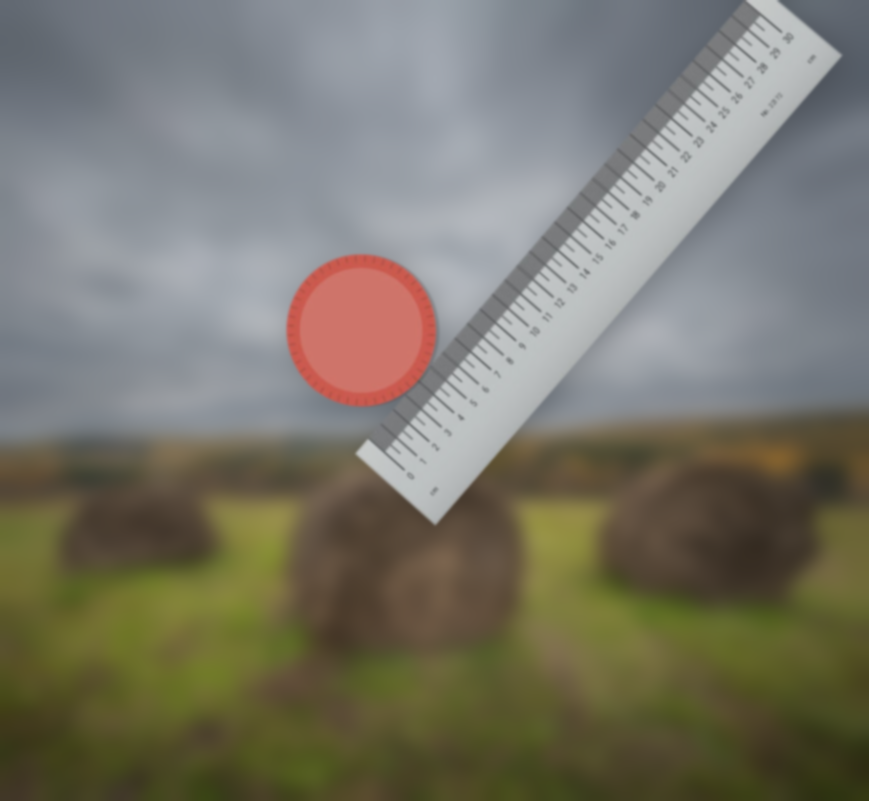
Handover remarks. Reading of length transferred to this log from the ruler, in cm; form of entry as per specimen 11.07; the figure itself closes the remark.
8
